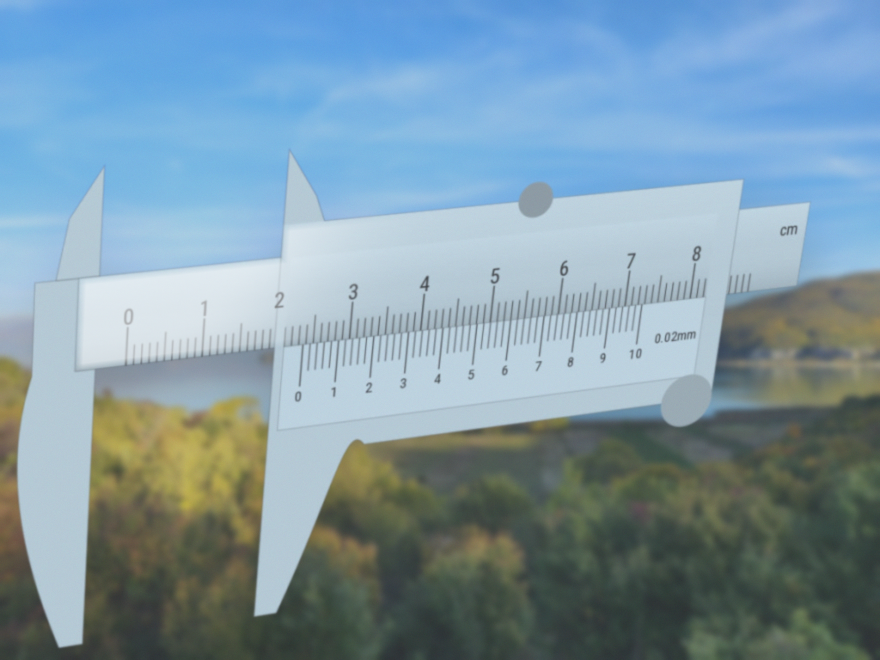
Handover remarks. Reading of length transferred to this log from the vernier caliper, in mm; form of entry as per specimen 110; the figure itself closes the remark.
23.6
